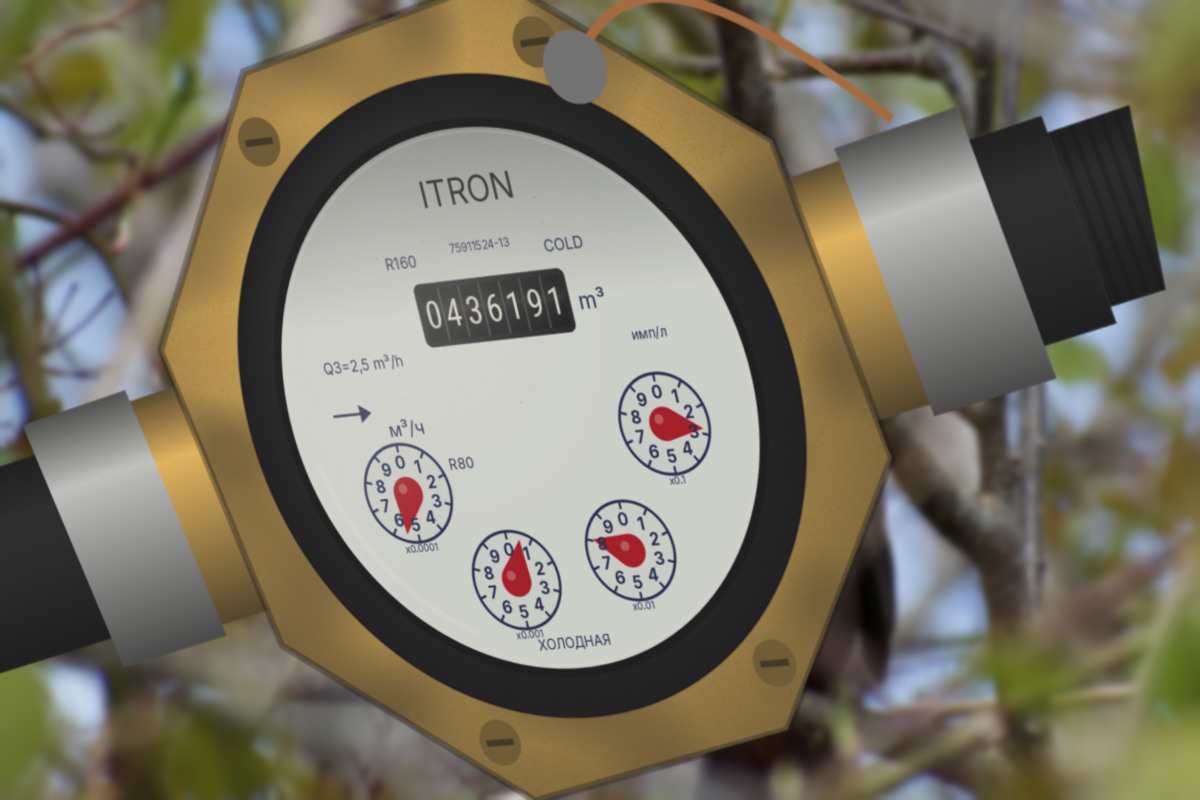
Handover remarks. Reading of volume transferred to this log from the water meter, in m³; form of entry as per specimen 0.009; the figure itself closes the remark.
436191.2805
